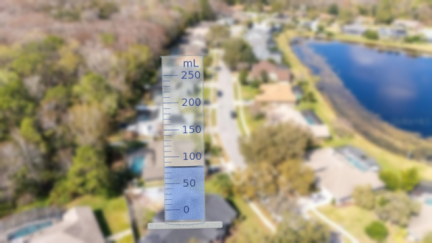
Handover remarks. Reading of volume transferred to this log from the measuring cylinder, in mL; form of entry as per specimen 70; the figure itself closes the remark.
80
